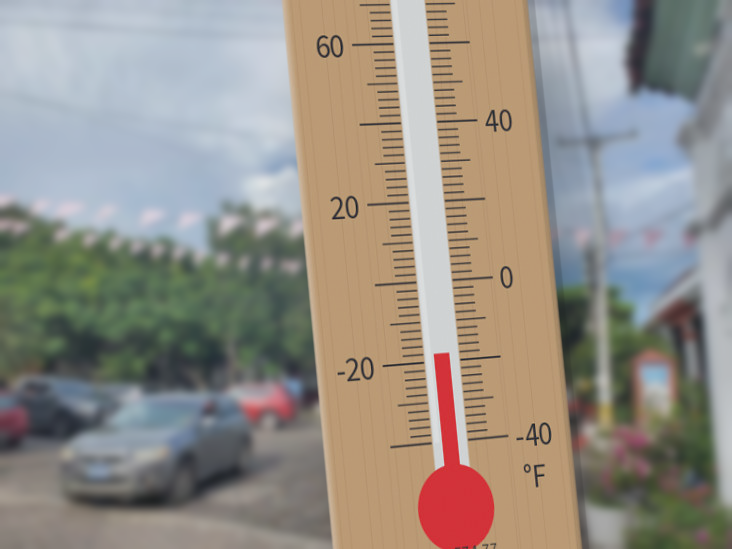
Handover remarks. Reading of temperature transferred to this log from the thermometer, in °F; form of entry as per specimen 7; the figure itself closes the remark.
-18
